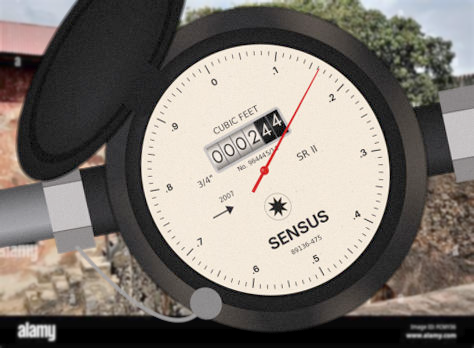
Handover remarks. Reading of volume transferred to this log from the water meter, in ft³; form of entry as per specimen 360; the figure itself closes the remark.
244.16
